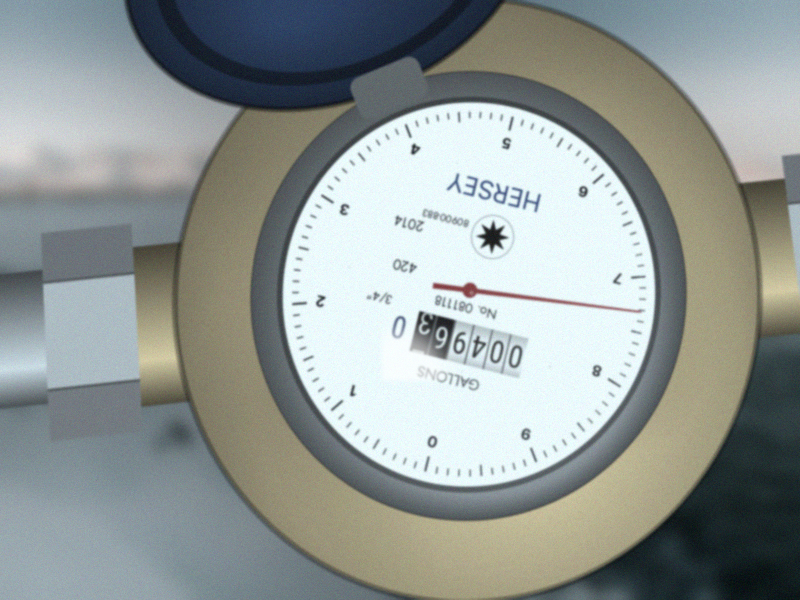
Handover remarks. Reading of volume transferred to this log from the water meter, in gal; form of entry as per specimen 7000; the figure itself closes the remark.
49627.3
